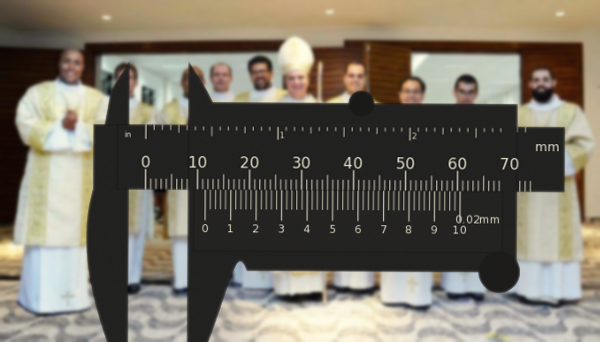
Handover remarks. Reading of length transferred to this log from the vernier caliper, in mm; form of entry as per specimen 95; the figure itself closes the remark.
11.5
